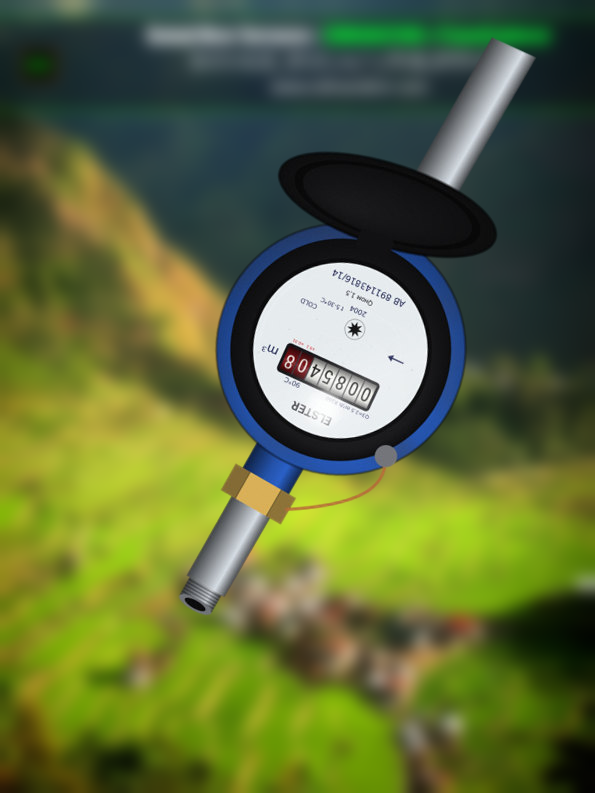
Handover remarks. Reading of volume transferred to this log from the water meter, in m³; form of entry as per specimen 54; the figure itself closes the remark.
854.08
